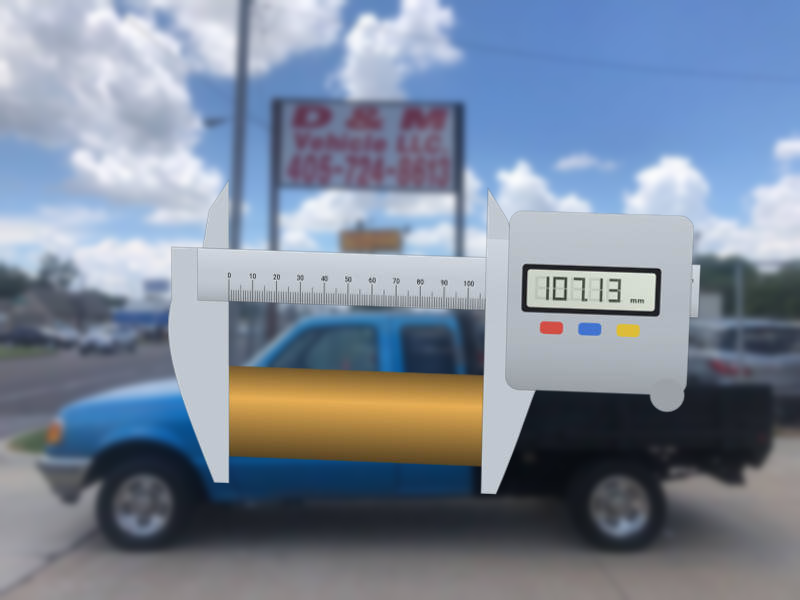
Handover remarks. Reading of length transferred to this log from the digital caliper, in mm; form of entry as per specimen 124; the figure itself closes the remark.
107.13
